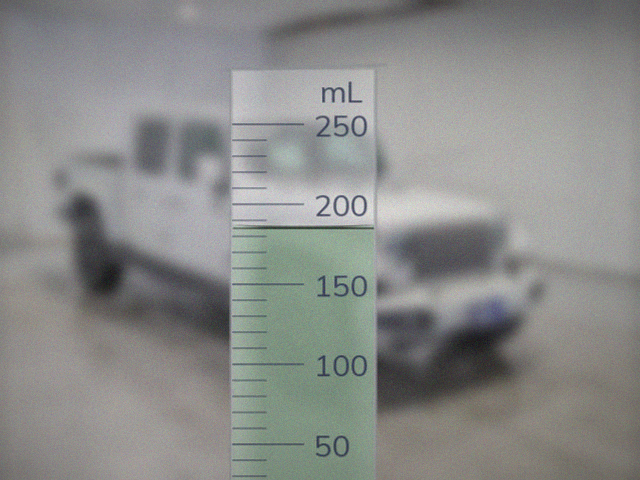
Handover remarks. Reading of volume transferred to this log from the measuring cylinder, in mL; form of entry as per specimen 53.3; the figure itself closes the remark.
185
